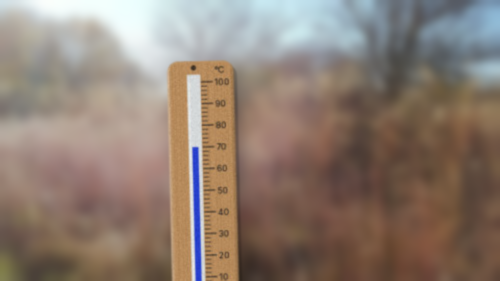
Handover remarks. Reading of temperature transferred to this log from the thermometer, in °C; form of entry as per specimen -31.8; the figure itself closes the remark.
70
